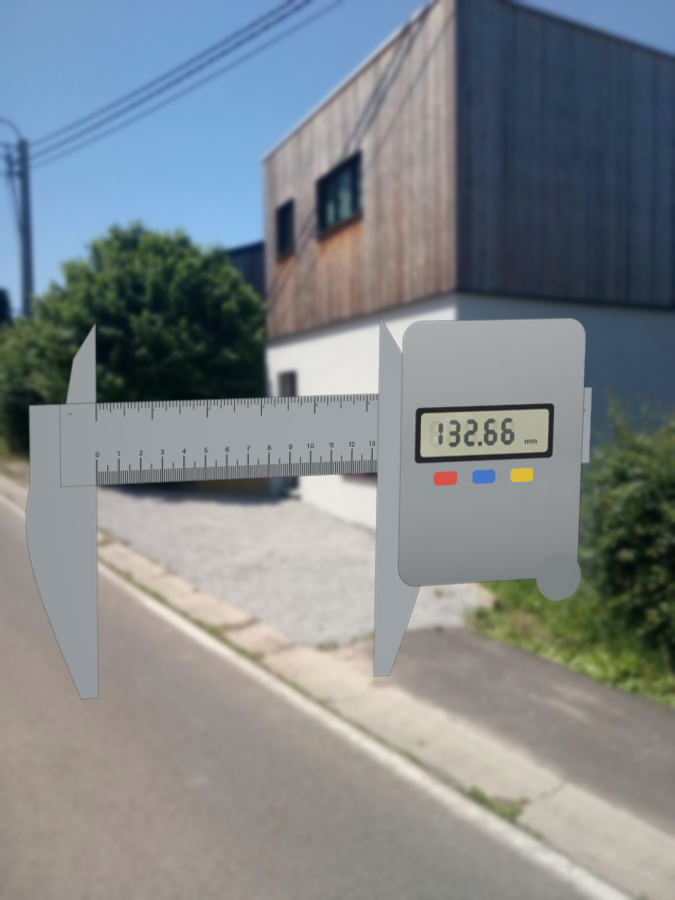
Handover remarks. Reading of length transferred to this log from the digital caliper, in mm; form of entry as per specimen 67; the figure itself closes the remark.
132.66
